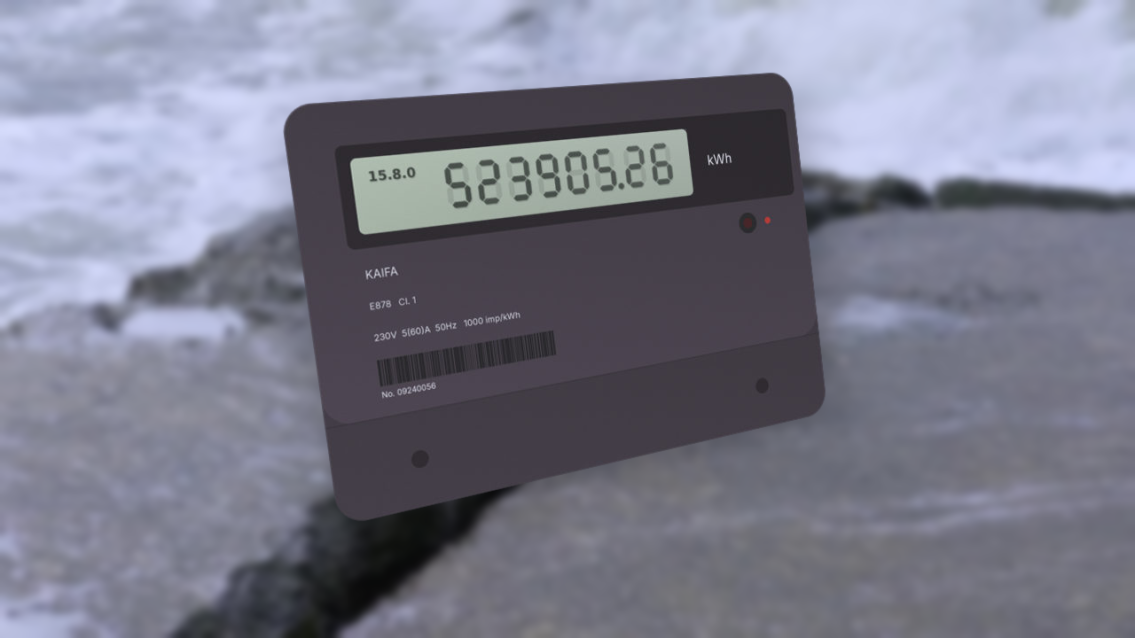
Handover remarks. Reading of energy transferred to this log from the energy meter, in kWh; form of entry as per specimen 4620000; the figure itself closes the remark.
523905.26
